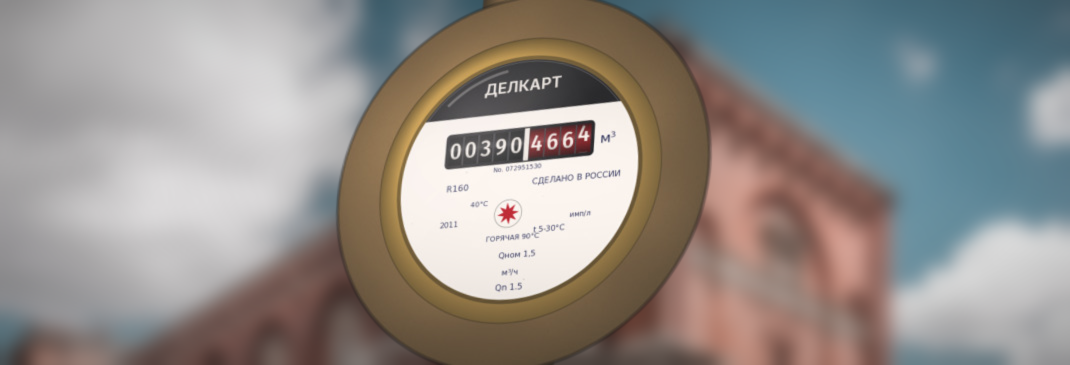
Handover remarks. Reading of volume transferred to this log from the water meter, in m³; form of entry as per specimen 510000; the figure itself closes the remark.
390.4664
